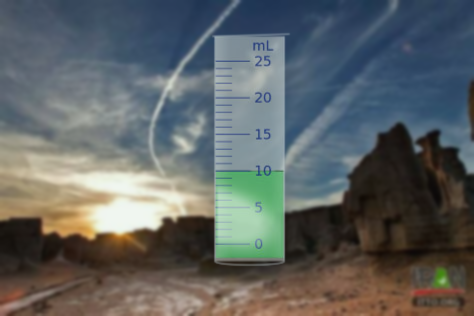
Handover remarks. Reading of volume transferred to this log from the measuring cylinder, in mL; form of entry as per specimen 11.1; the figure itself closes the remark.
10
